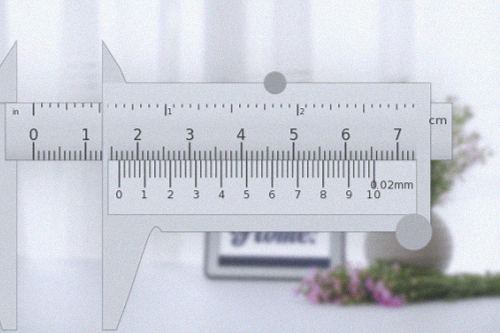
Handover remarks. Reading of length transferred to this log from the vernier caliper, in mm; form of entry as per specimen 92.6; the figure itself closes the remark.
16.5
